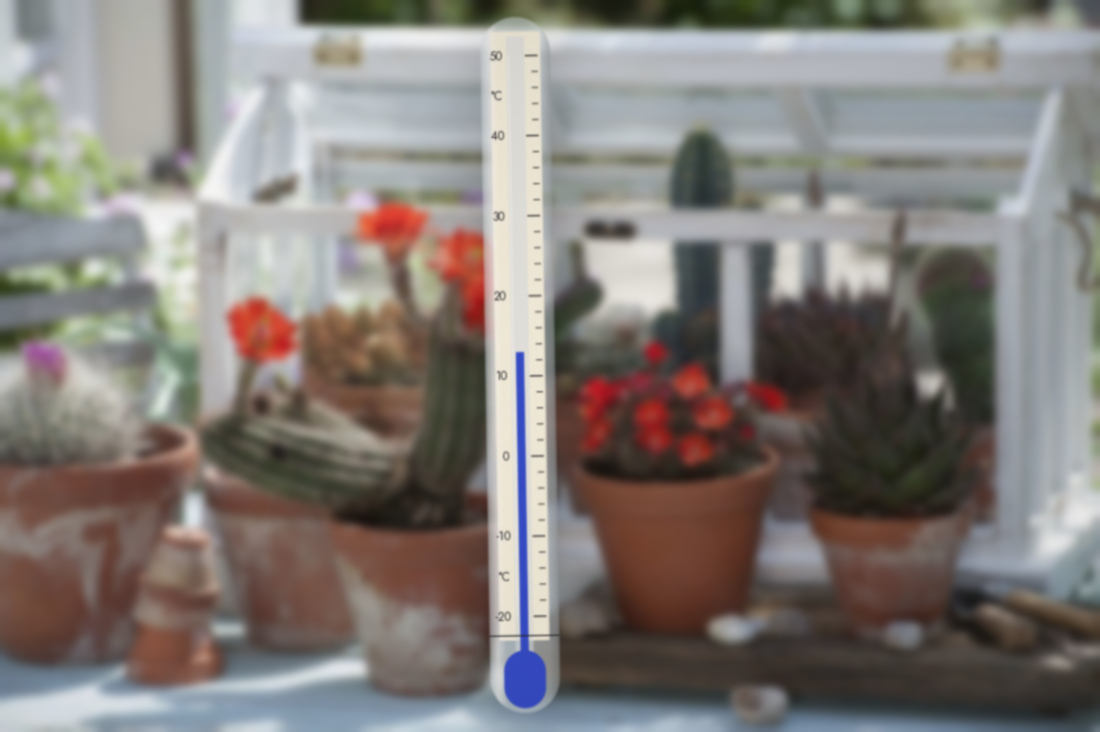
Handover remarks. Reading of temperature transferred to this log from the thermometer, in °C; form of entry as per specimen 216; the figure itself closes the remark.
13
